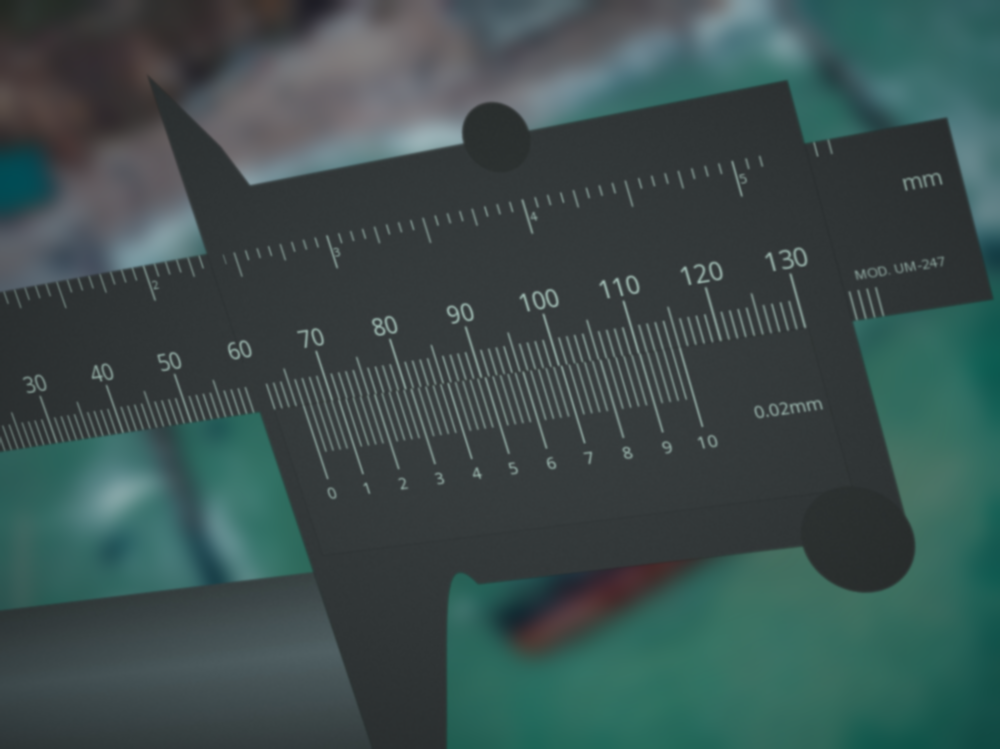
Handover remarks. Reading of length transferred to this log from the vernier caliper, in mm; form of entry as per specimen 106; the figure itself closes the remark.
66.0
